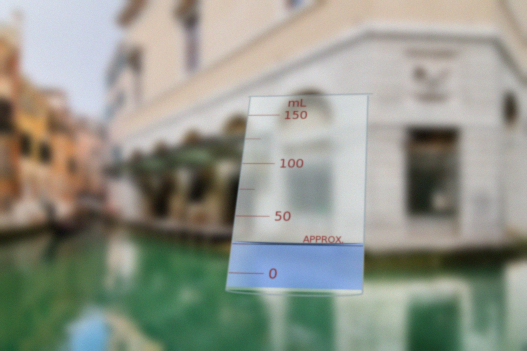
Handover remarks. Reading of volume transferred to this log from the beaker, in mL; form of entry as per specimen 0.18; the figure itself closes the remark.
25
